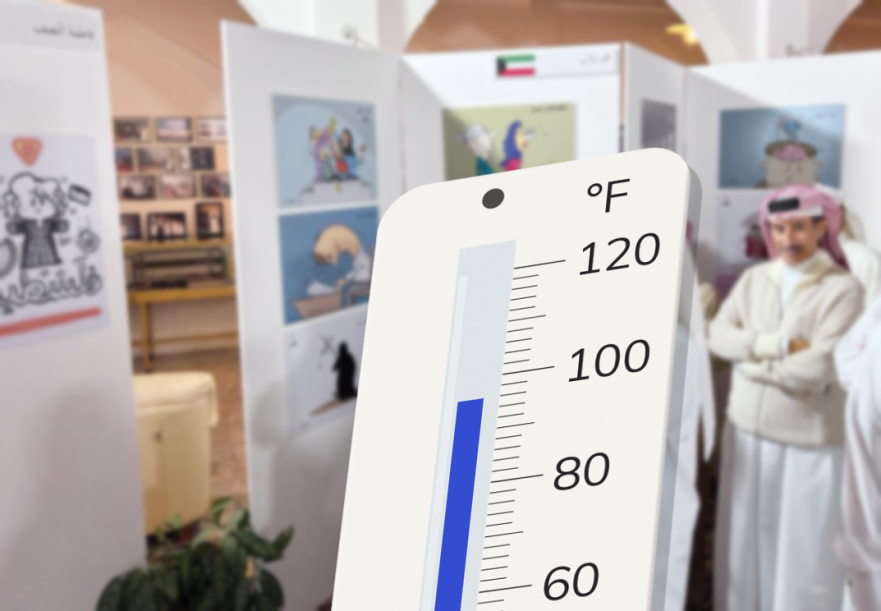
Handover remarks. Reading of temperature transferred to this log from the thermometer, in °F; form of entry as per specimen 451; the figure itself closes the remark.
96
